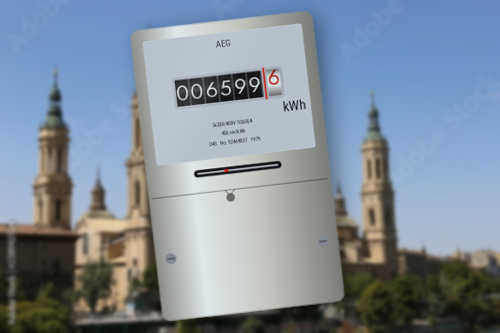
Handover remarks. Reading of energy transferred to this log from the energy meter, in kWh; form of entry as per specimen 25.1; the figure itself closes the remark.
6599.6
